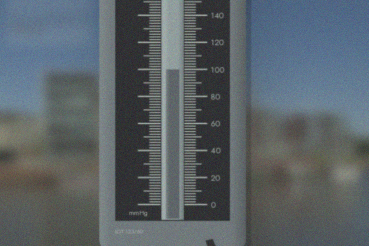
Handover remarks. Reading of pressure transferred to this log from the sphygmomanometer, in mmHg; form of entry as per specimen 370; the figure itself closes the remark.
100
